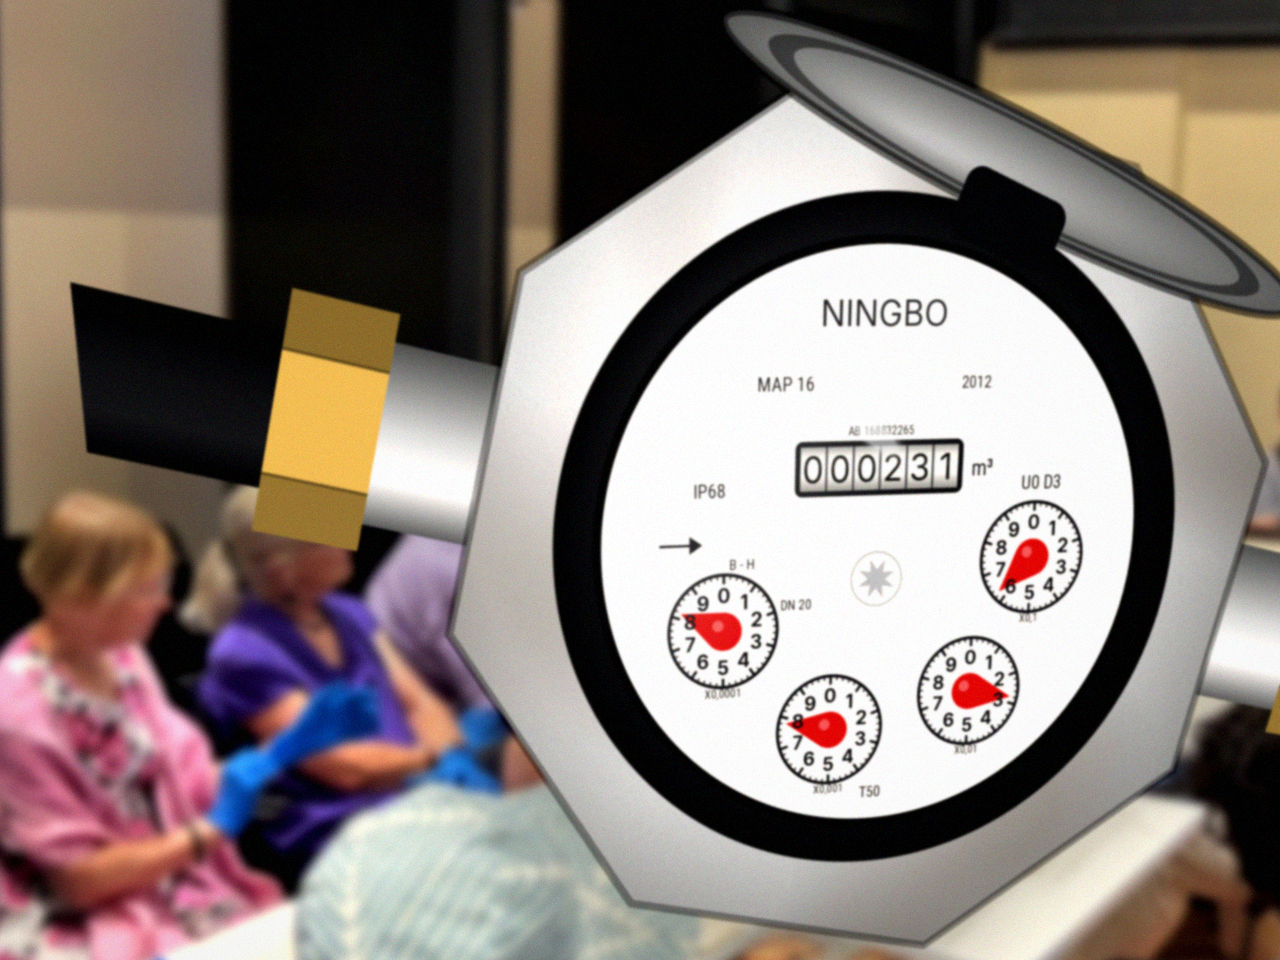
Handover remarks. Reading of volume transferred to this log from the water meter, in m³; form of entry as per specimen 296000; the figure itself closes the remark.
231.6278
